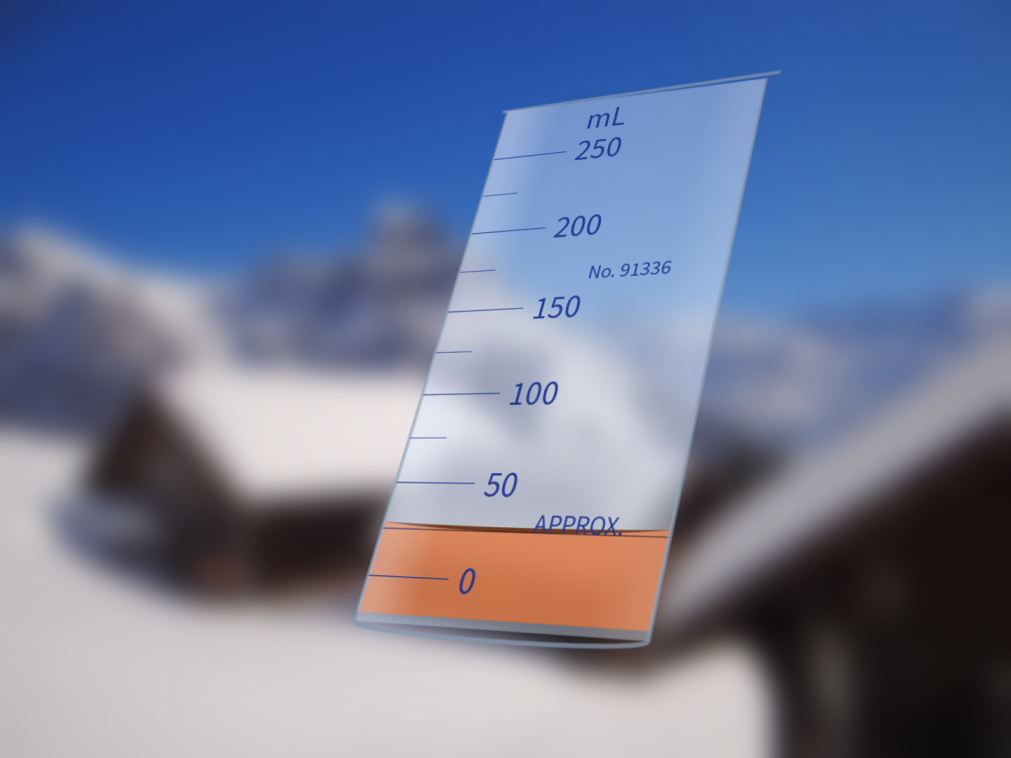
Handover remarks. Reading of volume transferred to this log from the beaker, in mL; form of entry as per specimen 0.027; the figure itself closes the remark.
25
